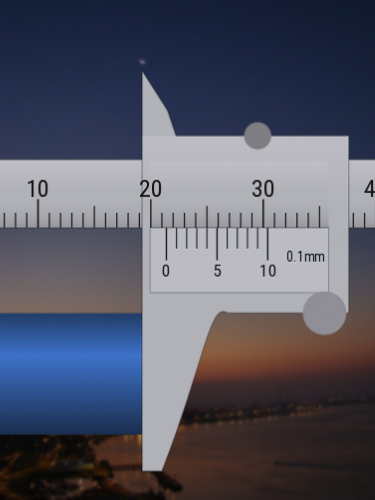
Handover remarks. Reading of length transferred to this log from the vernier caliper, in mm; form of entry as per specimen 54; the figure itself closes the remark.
21.4
